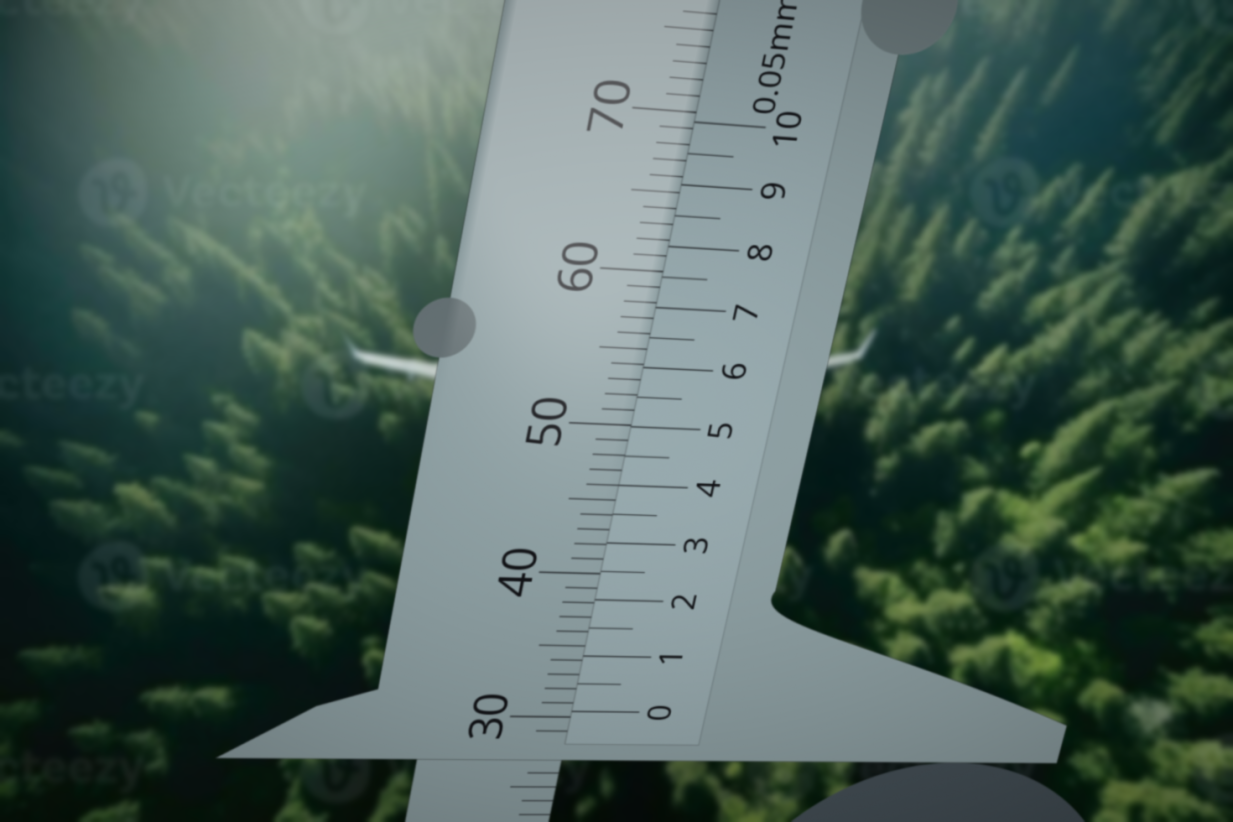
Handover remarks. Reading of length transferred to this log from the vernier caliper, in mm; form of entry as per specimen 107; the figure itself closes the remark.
30.4
